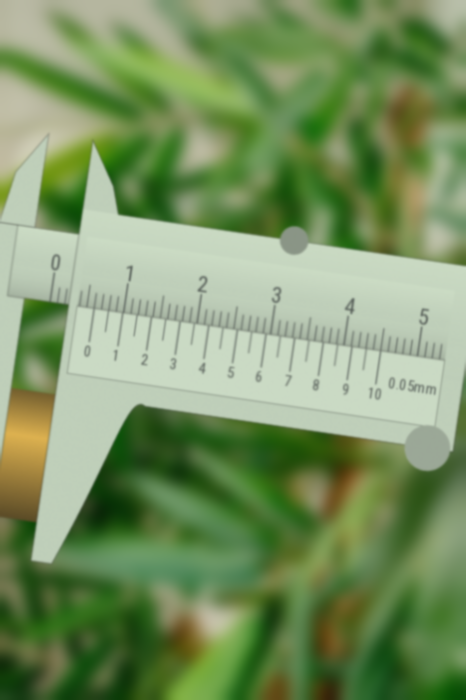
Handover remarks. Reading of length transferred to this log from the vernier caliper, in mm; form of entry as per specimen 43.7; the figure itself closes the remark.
6.0
